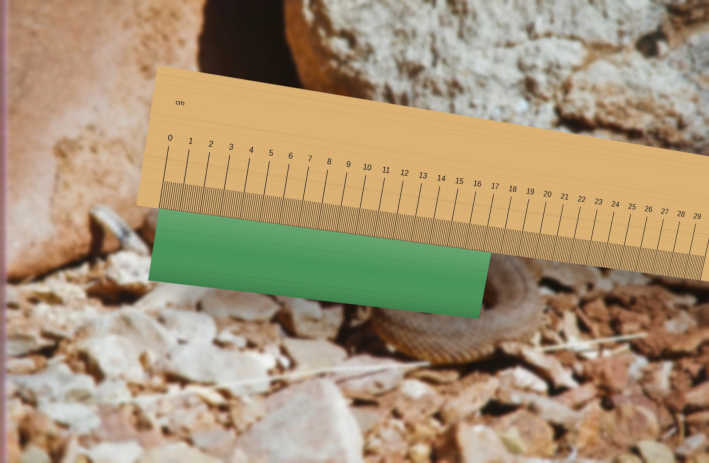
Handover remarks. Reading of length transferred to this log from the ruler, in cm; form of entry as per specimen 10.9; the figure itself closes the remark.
17.5
